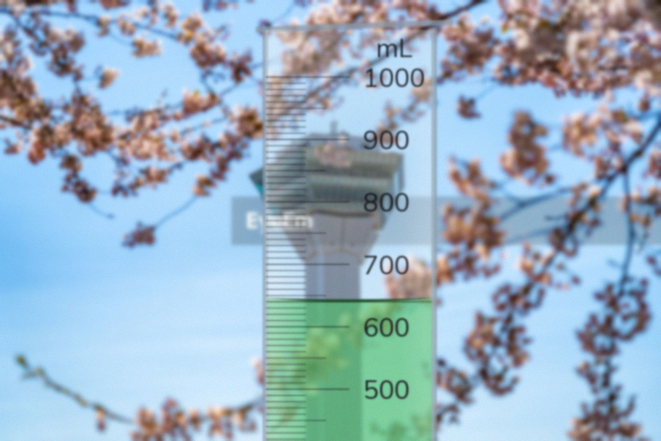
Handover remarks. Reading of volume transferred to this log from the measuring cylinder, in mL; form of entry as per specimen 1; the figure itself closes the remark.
640
